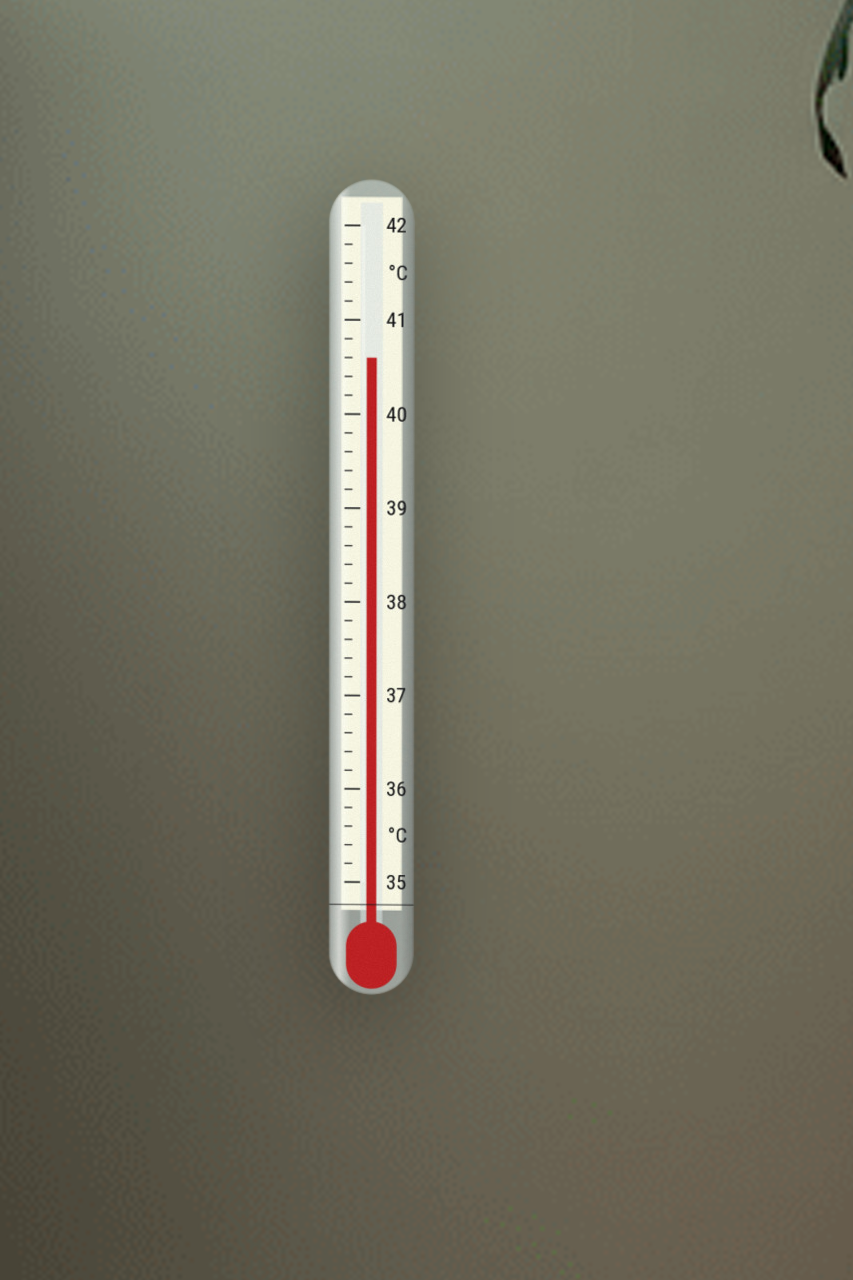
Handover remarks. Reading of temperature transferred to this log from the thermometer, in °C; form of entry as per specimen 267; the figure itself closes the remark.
40.6
